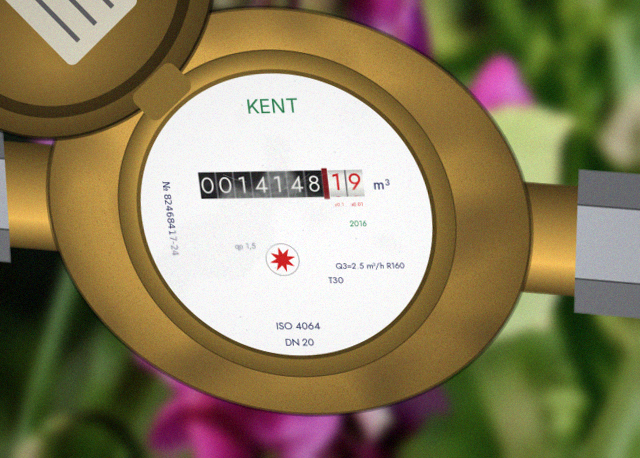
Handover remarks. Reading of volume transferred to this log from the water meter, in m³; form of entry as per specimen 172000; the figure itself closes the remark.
14148.19
